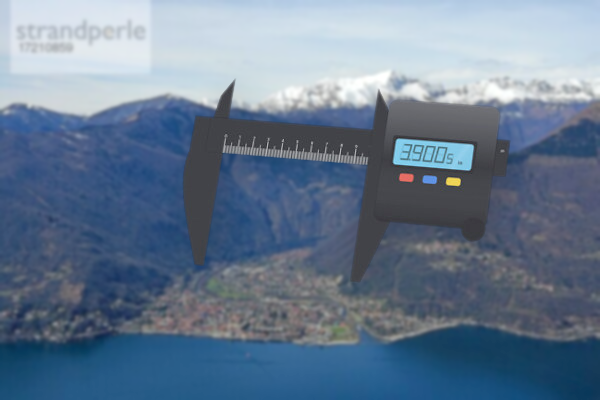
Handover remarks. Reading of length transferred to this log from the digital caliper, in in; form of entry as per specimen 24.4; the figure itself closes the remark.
3.9005
